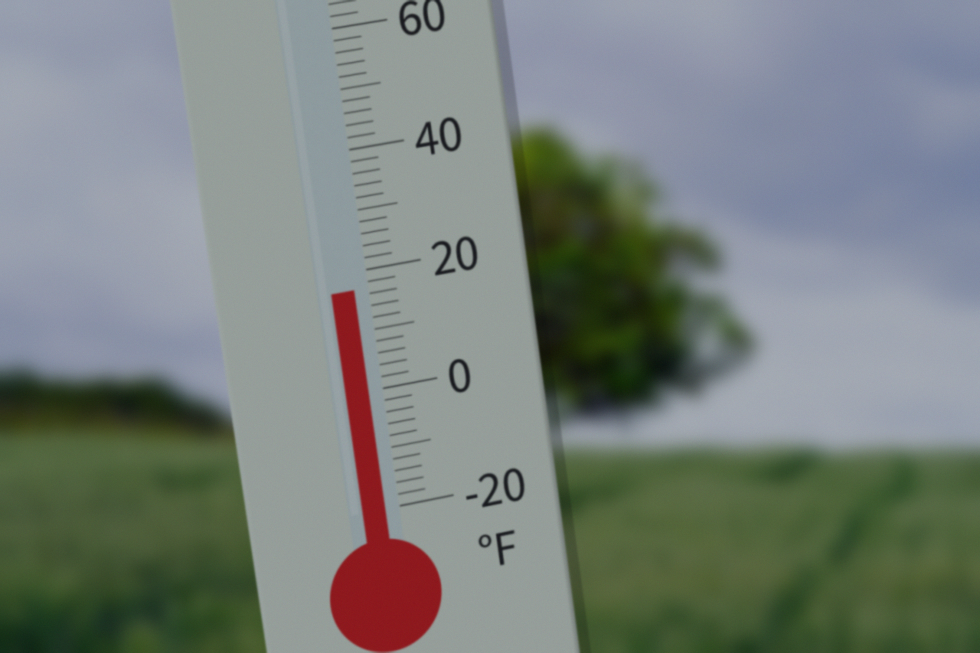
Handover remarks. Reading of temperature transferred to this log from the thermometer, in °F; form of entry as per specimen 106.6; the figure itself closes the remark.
17
